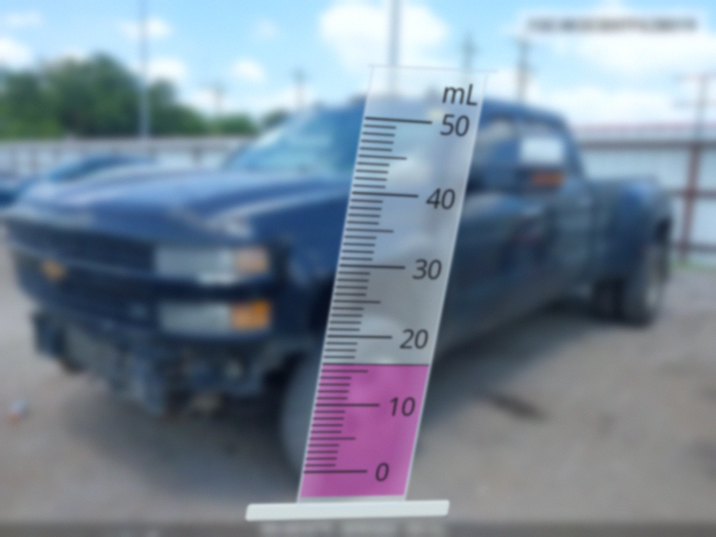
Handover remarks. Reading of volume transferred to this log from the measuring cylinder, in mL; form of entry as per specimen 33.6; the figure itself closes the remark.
16
